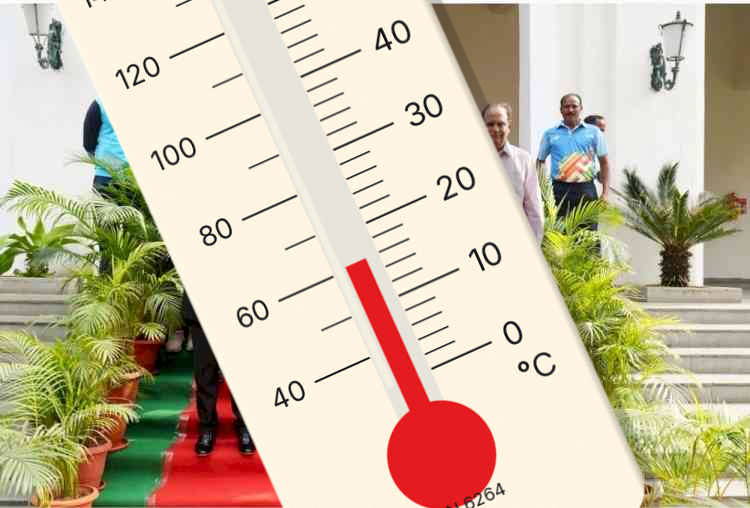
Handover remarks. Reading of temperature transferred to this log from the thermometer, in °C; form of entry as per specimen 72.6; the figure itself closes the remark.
16
